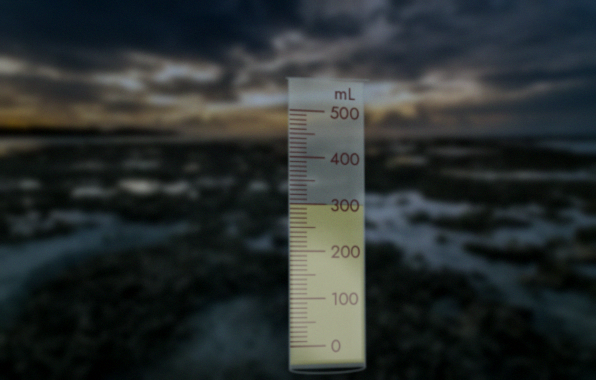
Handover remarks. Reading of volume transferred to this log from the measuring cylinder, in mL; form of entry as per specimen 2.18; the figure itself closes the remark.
300
